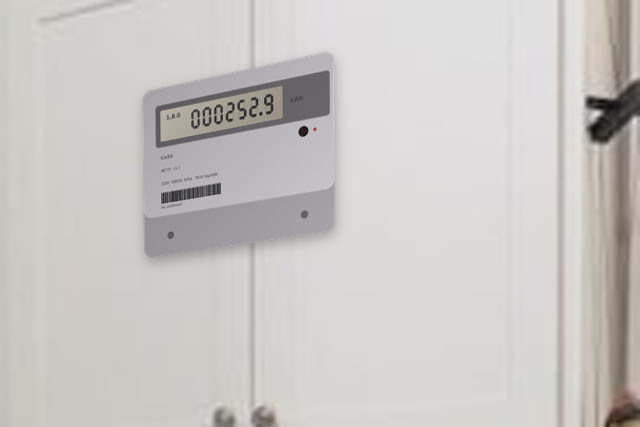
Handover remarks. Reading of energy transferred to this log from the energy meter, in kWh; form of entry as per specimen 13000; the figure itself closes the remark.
252.9
